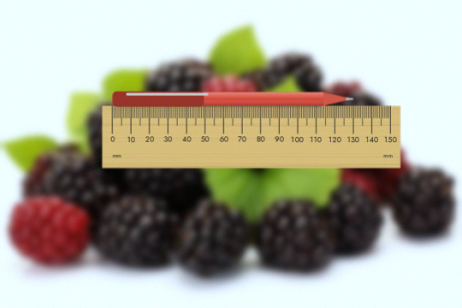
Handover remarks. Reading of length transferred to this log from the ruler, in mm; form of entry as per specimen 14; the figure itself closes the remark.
130
